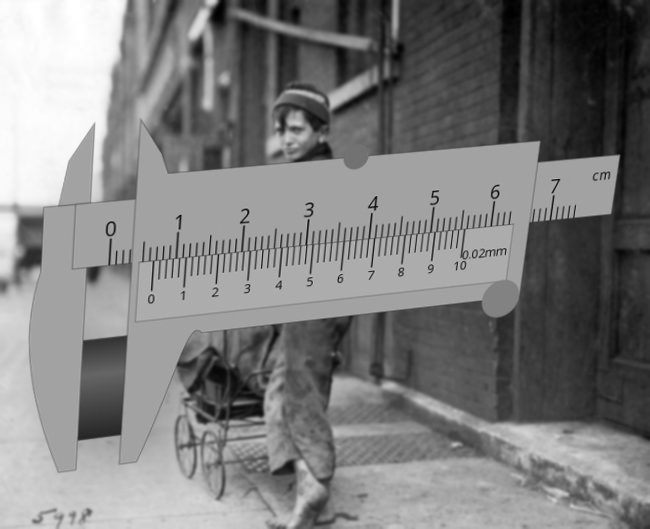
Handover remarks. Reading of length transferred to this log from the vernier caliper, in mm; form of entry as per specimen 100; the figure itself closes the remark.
6.6
